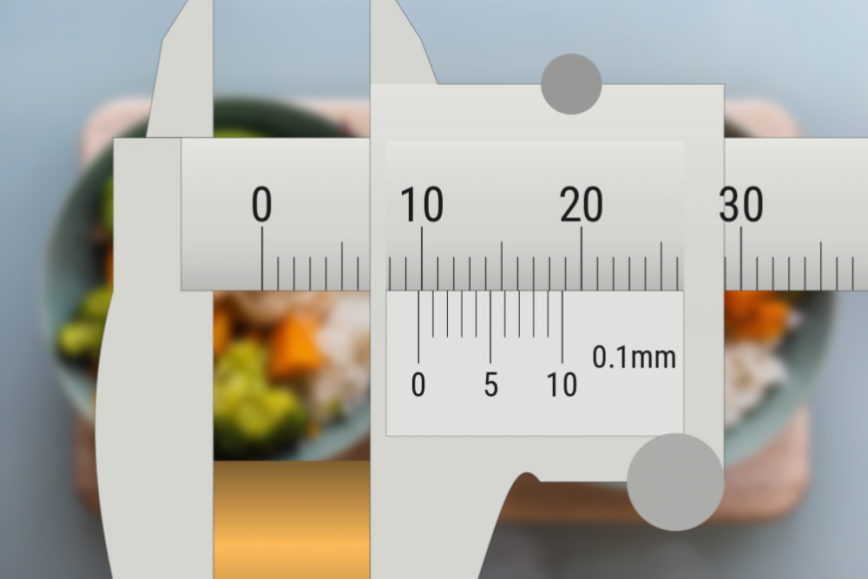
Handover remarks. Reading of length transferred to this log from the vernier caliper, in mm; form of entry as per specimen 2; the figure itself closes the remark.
9.8
